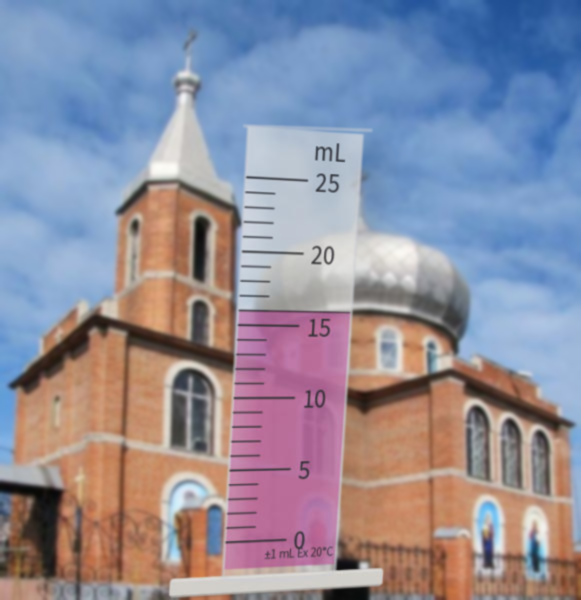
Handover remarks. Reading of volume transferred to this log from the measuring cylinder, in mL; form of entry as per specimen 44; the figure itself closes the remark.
16
